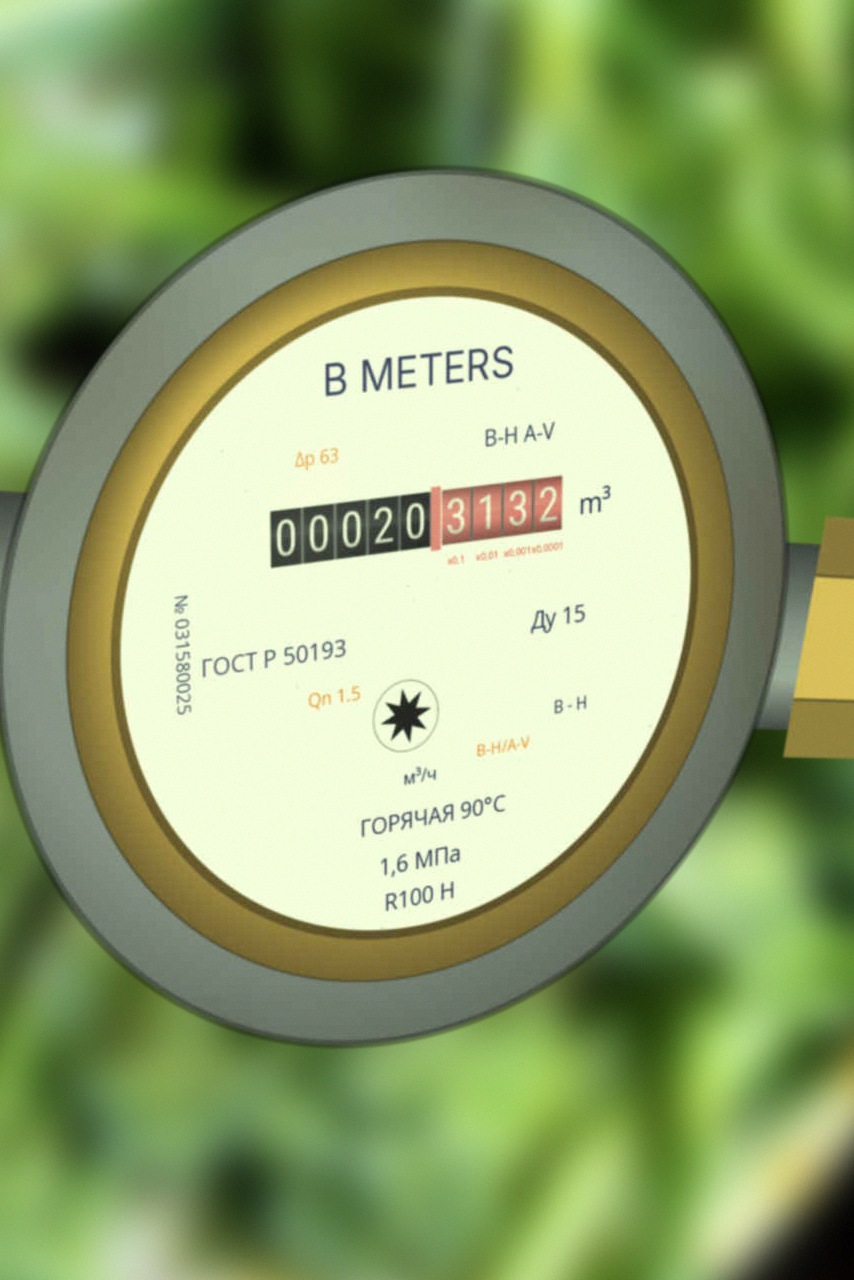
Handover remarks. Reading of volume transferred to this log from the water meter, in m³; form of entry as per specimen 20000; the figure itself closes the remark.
20.3132
